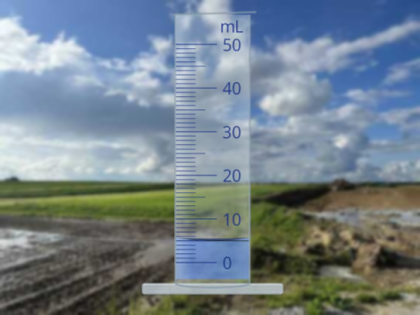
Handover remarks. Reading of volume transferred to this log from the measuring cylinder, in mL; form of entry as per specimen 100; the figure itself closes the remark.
5
